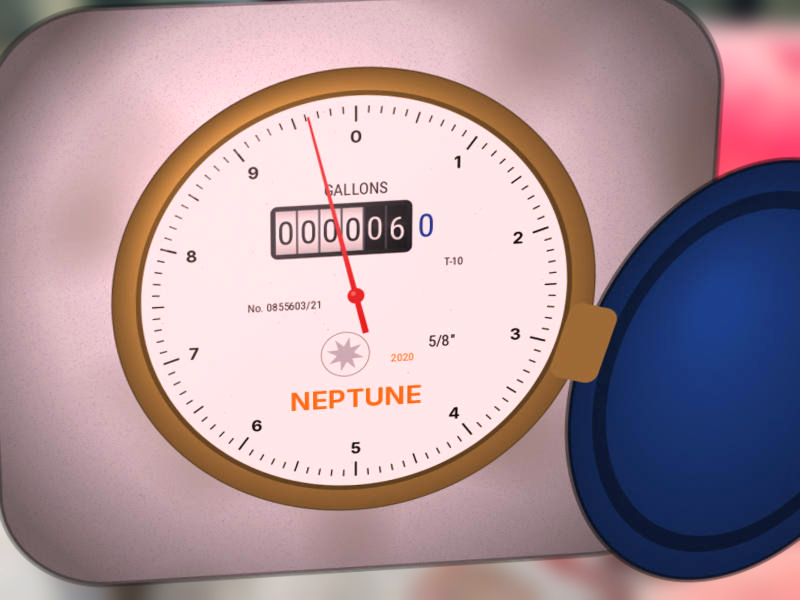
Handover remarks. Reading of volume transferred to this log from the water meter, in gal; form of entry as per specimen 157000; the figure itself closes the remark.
59.6
